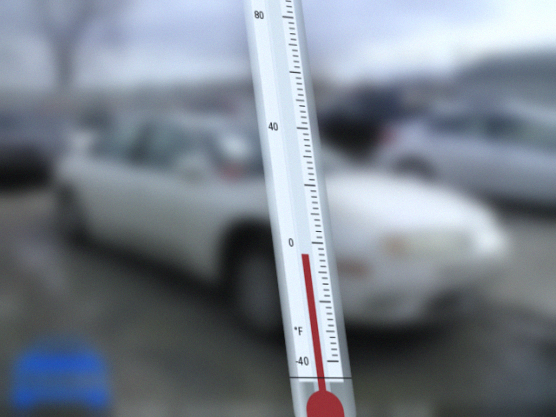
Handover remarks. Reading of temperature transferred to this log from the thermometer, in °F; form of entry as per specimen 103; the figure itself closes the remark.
-4
